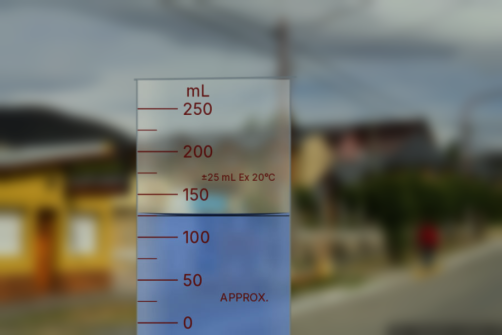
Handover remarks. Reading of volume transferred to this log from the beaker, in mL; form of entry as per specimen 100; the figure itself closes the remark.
125
